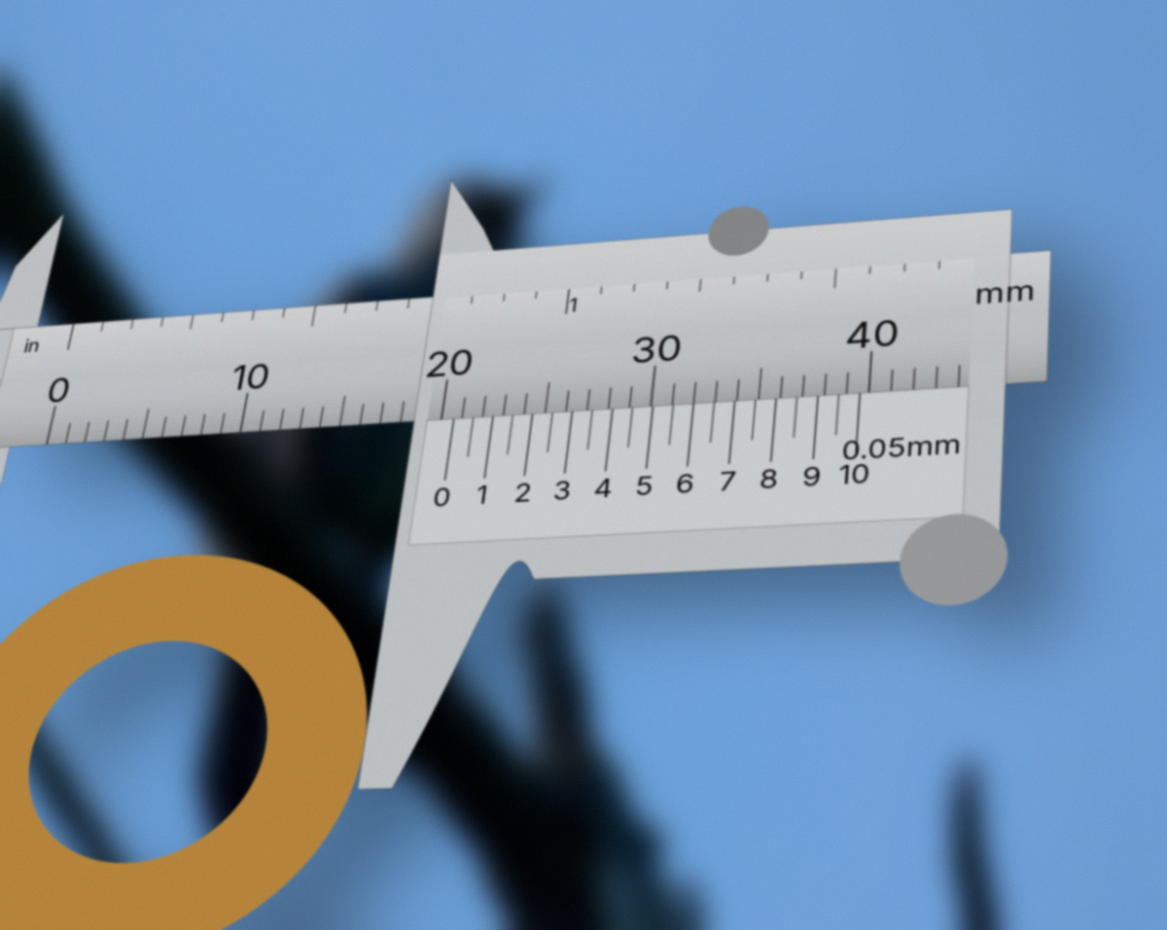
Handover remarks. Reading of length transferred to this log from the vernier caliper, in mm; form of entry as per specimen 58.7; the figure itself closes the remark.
20.6
